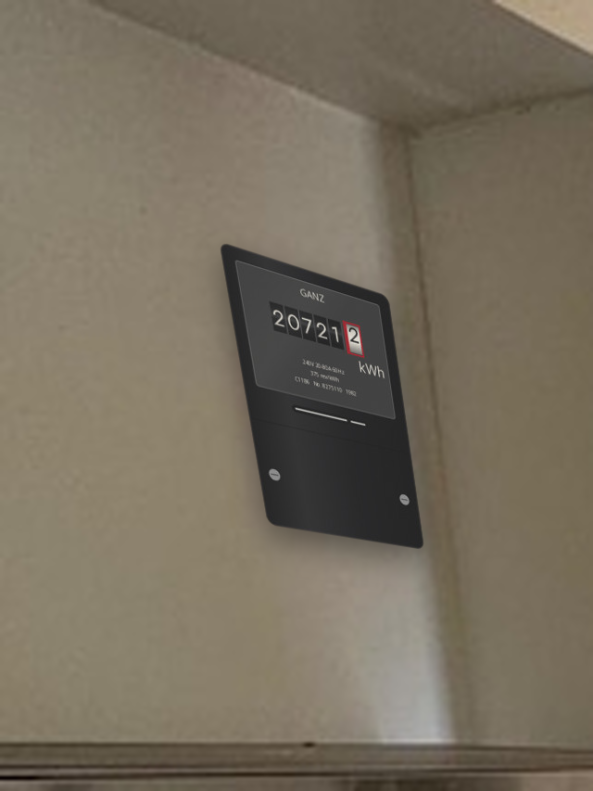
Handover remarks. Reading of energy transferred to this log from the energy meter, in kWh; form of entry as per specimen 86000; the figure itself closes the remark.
20721.2
